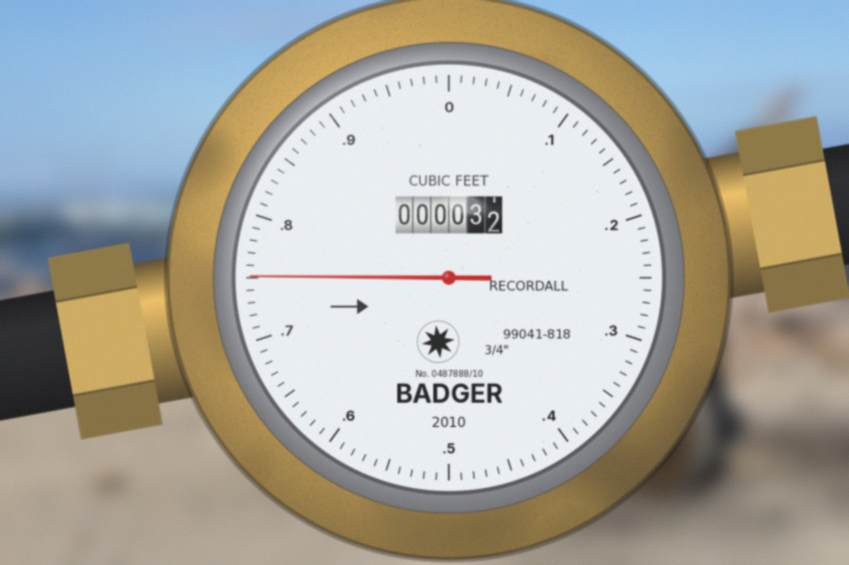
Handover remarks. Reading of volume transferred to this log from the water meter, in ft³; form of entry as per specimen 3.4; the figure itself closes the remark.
31.75
